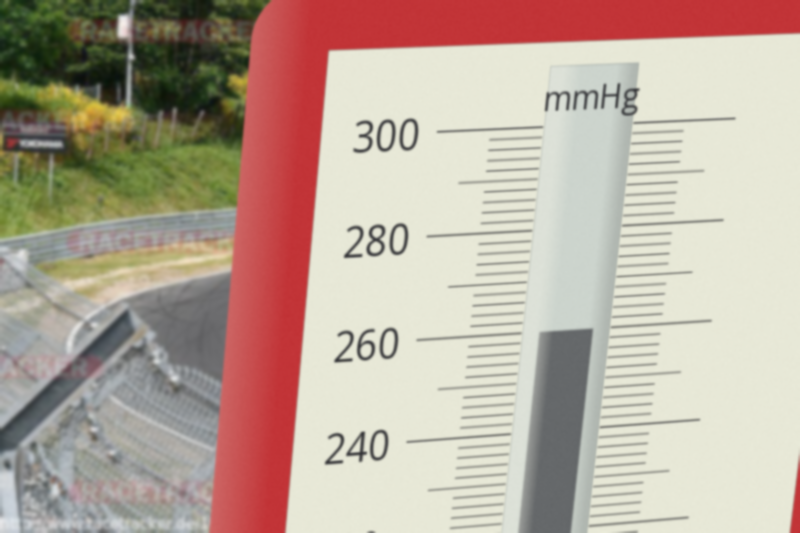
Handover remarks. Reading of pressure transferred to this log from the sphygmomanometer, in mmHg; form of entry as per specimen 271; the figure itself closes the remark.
260
